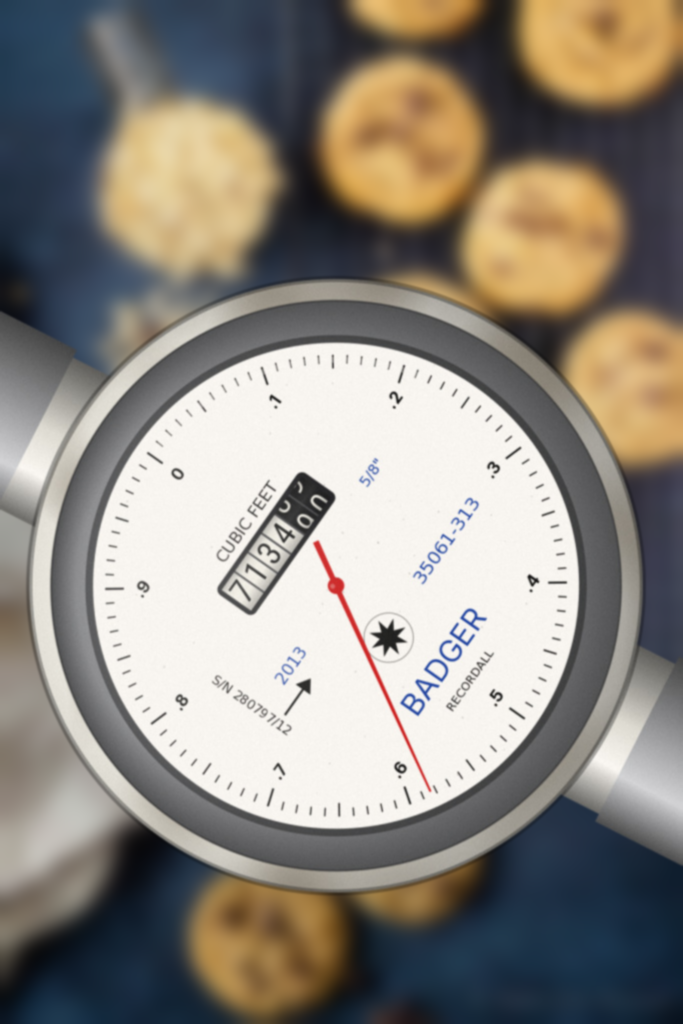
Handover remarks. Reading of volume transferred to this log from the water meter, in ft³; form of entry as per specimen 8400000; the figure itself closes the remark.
713489.58
